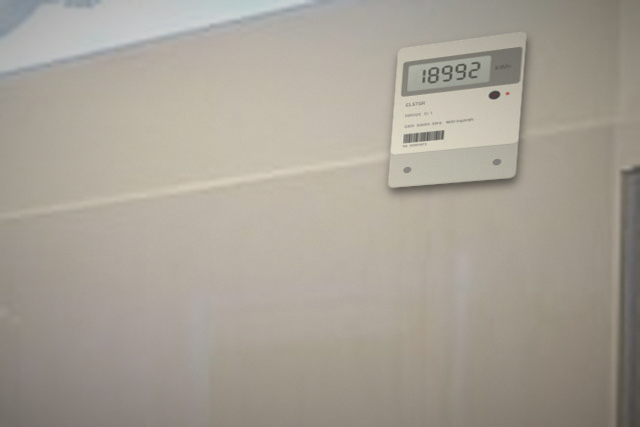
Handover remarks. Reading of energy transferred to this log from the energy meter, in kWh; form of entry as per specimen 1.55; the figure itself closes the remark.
18992
